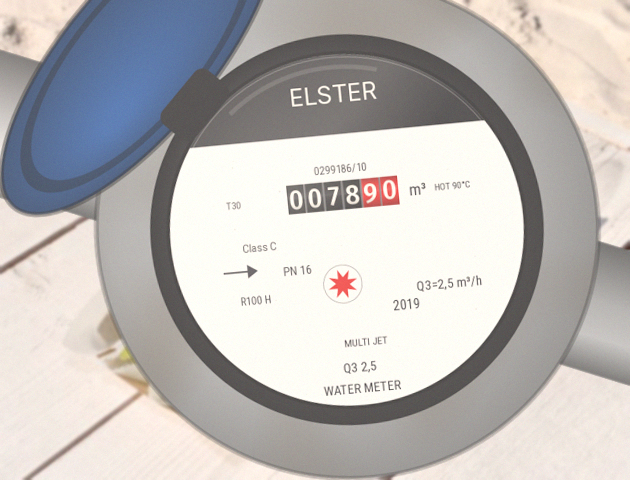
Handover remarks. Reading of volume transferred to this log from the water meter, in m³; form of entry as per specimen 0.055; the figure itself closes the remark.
78.90
